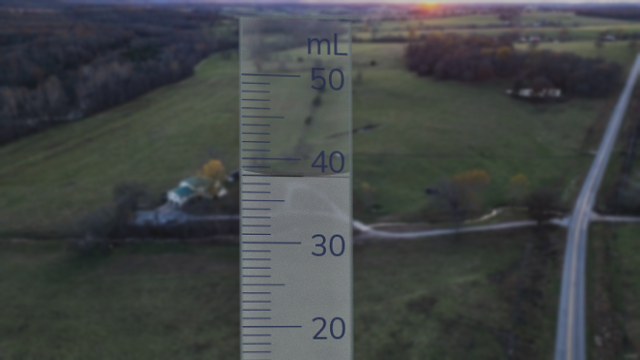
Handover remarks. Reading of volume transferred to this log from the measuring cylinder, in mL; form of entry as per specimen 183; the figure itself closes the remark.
38
